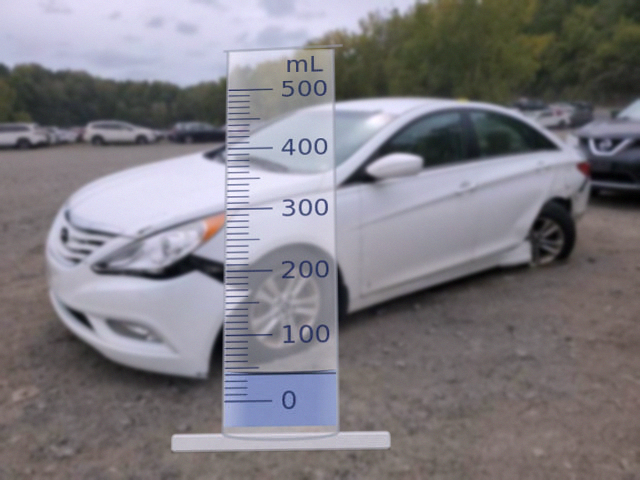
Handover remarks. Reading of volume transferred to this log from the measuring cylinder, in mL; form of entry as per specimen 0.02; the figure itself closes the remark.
40
